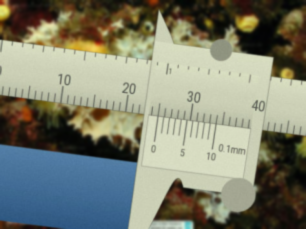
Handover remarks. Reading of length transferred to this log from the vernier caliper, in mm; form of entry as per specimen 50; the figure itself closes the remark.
25.0
